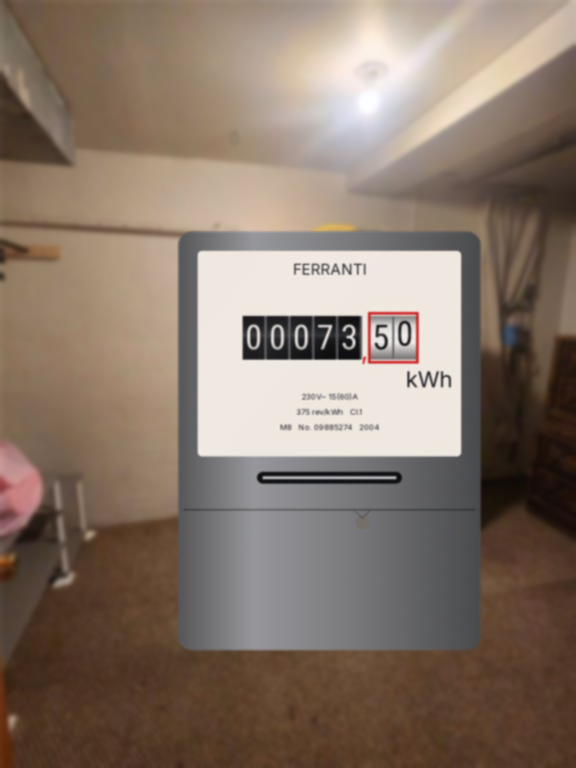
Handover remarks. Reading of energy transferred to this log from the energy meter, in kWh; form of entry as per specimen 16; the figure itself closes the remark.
73.50
